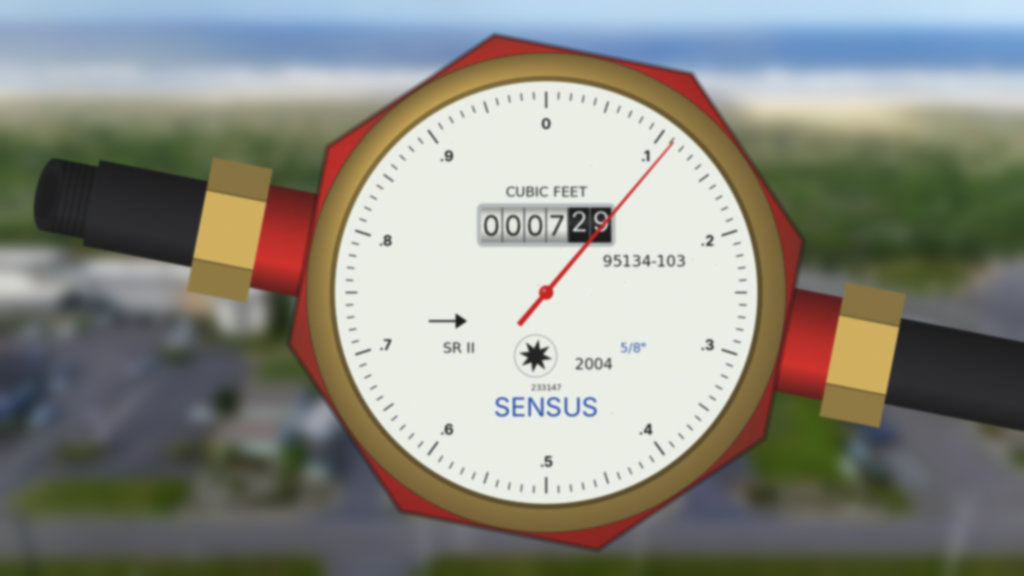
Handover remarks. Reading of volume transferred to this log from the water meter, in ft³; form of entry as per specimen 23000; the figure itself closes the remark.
729.11
